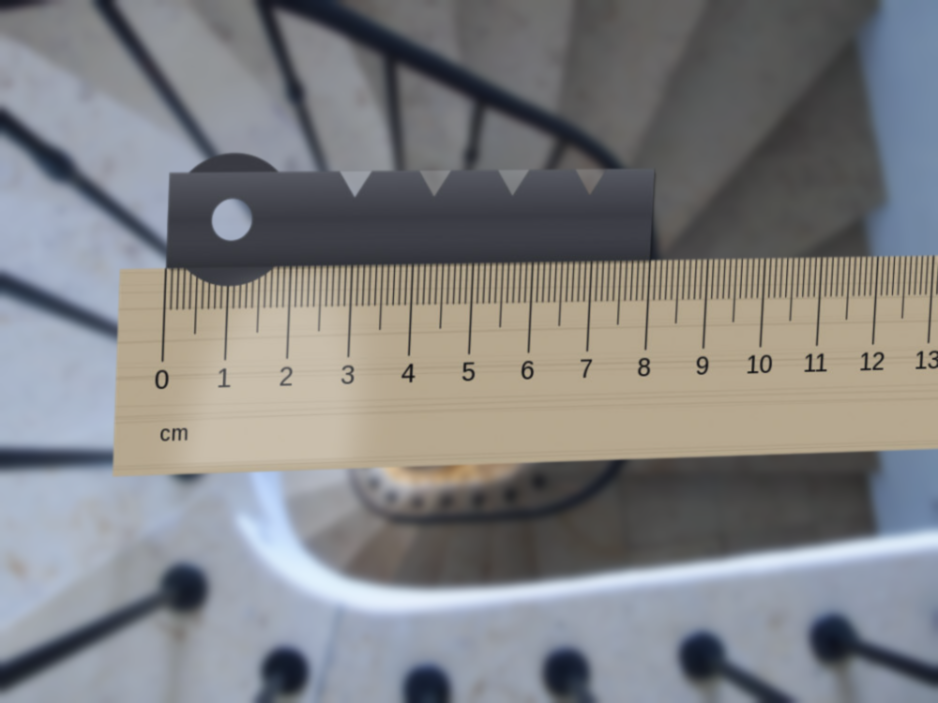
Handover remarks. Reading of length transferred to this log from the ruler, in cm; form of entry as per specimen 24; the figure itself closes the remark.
8
